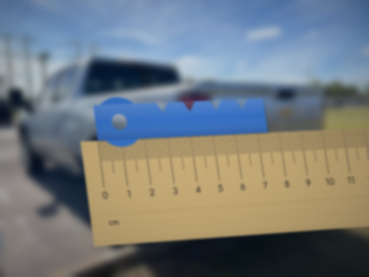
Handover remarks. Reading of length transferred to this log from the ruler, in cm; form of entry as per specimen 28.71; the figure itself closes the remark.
7.5
